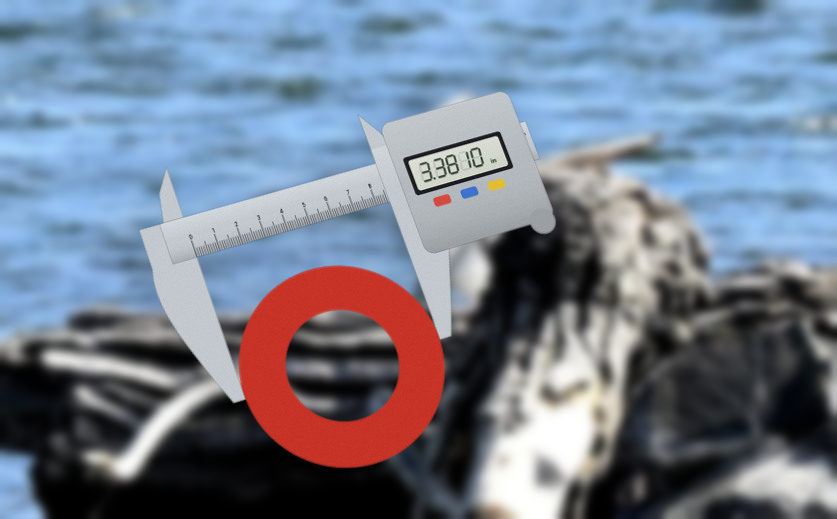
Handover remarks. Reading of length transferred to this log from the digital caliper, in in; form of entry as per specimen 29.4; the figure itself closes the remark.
3.3810
